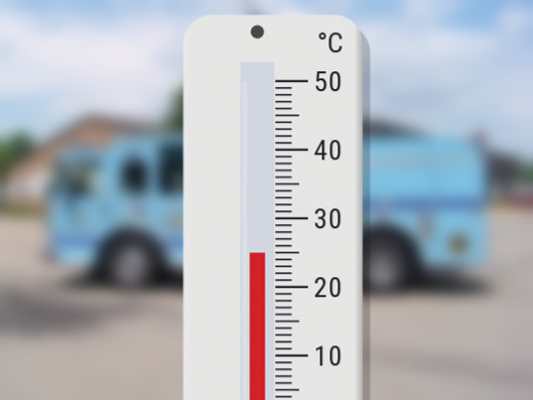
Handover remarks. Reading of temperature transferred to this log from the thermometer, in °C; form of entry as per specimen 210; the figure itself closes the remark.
25
